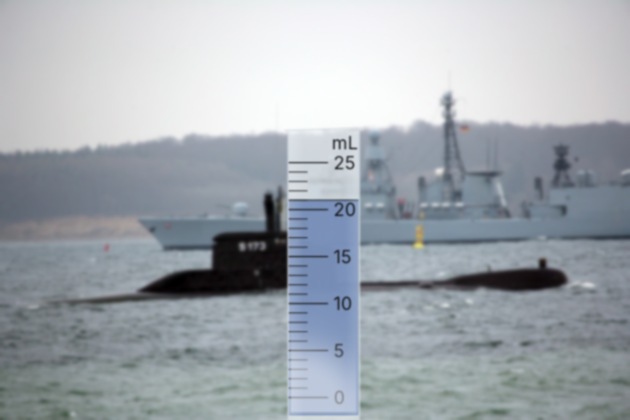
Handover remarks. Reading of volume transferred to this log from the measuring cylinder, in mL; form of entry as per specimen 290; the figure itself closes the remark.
21
